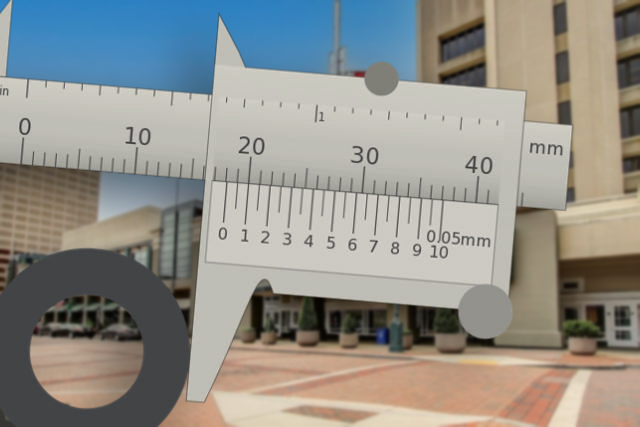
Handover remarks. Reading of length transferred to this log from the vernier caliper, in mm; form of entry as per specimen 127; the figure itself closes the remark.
18.1
